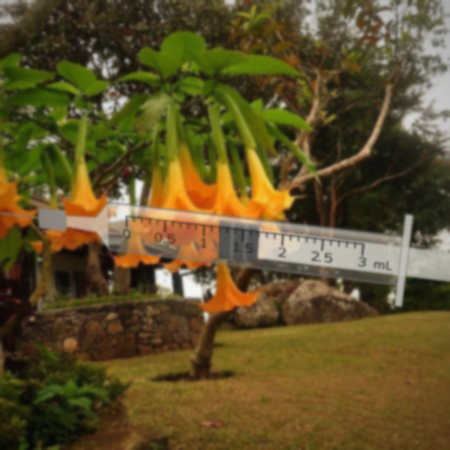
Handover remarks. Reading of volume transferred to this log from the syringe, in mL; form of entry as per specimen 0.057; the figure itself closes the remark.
1.2
